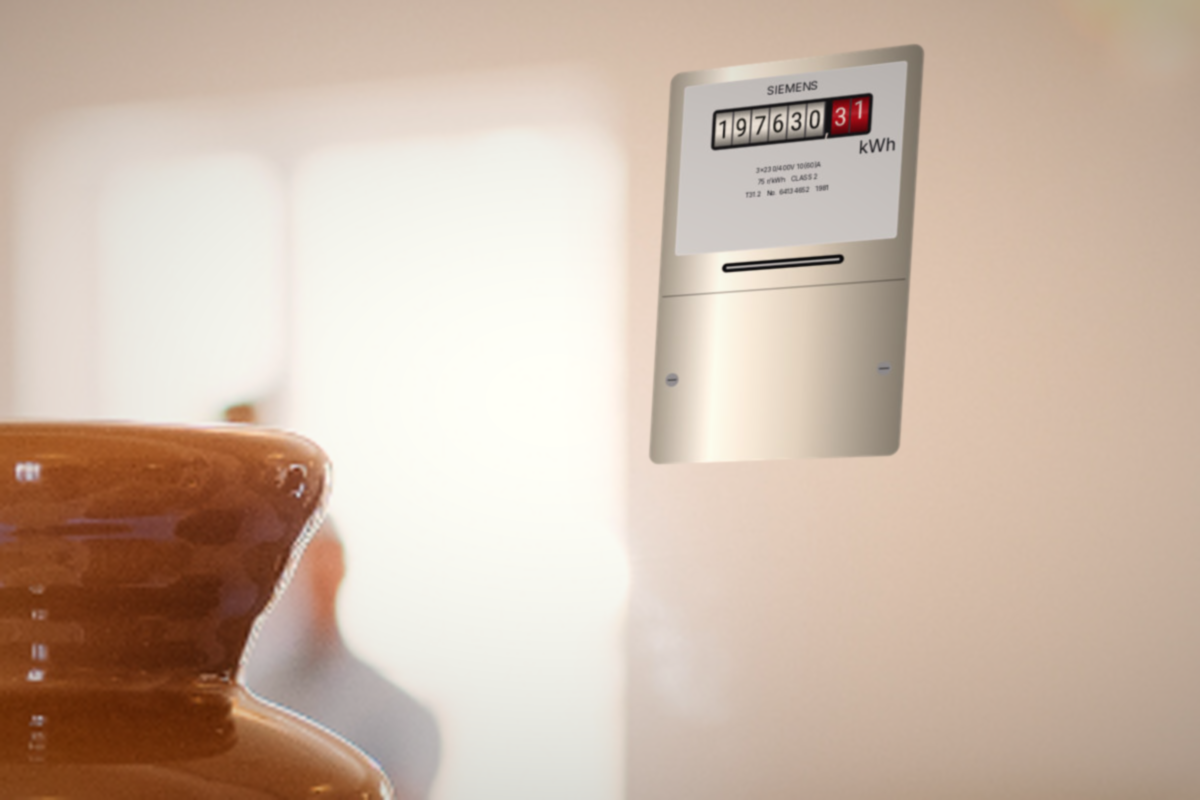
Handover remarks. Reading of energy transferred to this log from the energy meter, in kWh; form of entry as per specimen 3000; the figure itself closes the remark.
197630.31
